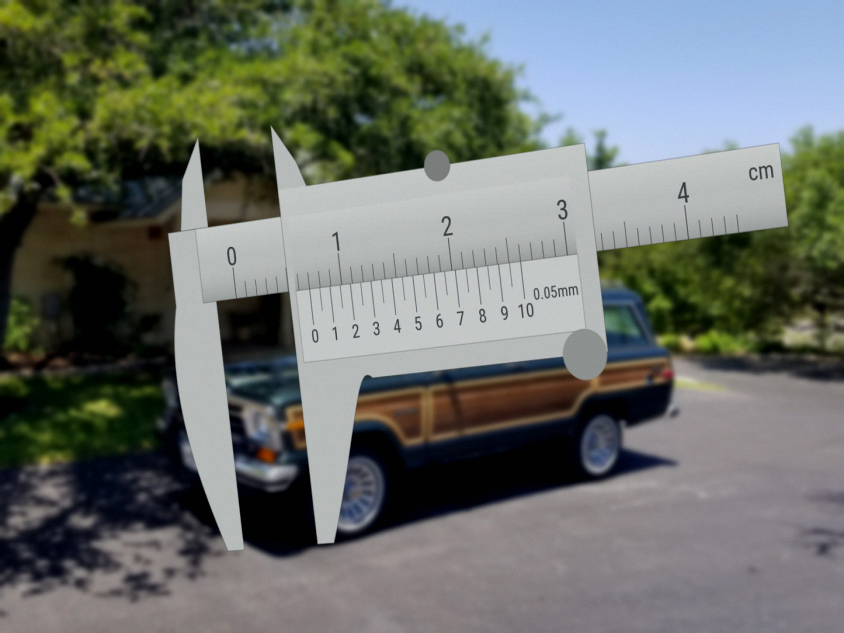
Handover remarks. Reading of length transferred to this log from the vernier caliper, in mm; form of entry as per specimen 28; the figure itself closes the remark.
7.0
